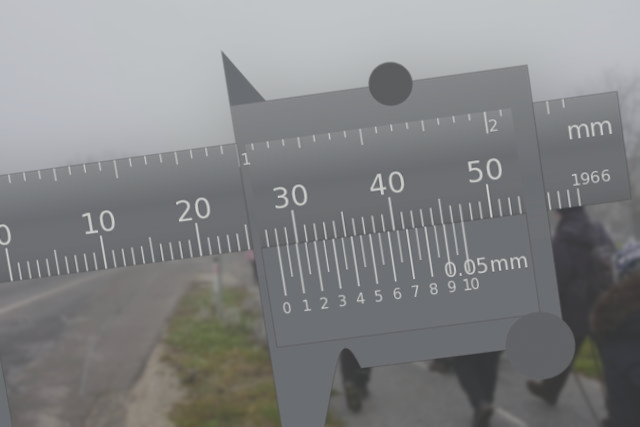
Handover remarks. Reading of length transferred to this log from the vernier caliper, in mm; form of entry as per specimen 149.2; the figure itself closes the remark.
28.0
